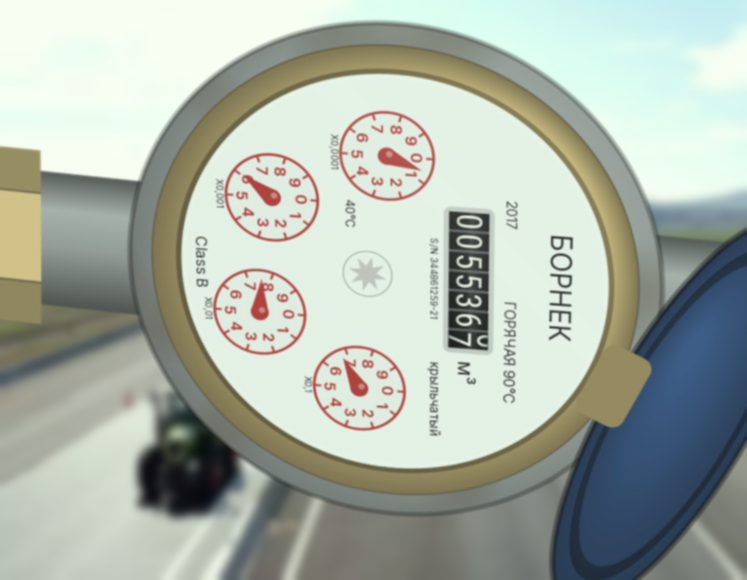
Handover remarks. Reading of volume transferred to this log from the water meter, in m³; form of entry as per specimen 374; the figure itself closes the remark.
55366.6760
